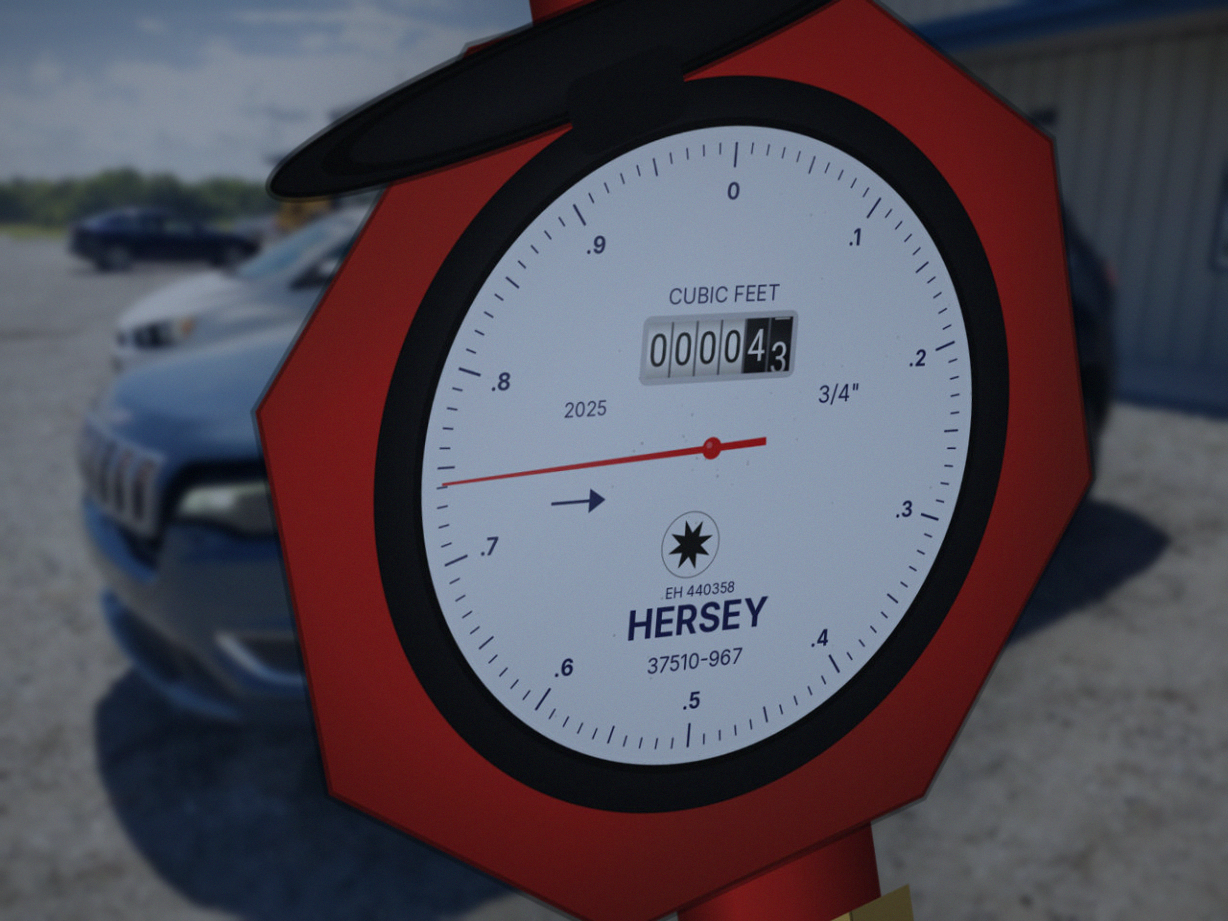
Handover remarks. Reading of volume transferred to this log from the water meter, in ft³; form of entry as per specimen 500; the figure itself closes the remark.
42.74
